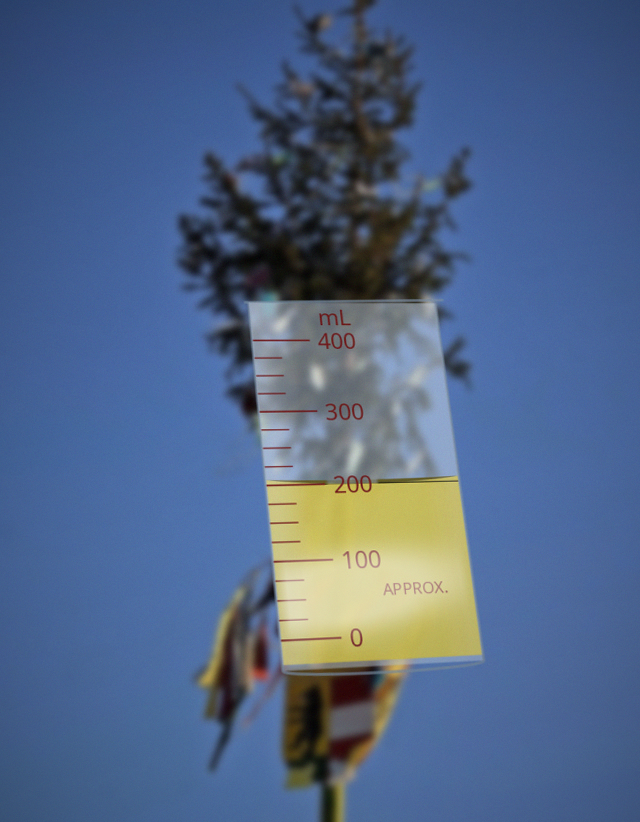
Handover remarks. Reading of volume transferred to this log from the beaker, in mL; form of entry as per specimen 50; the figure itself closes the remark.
200
